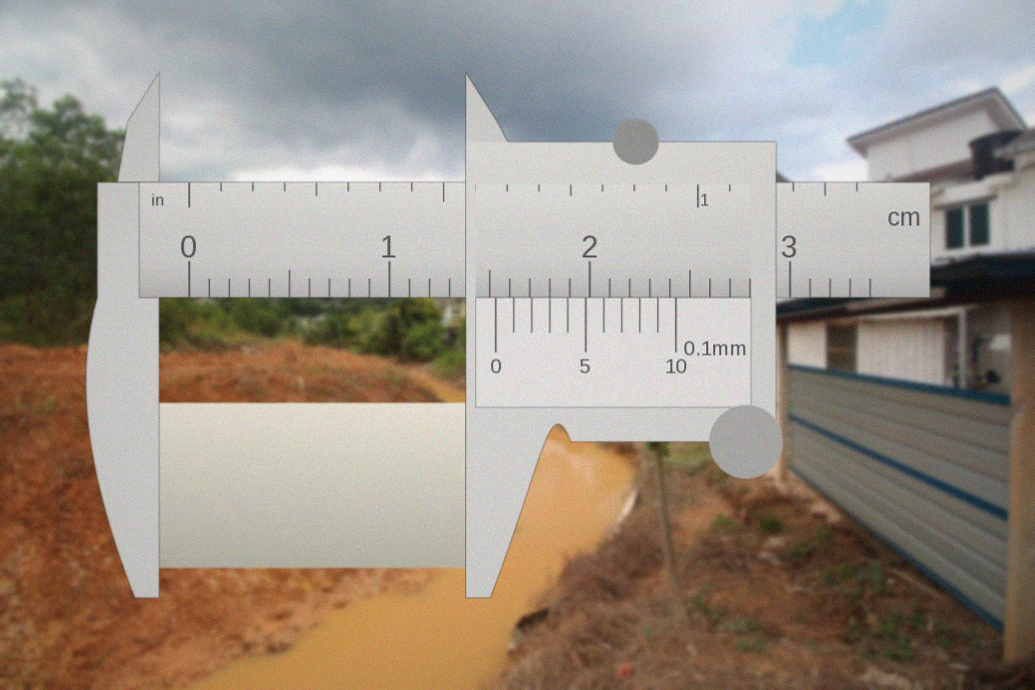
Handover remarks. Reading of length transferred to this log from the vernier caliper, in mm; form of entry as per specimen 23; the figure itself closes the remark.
15.3
